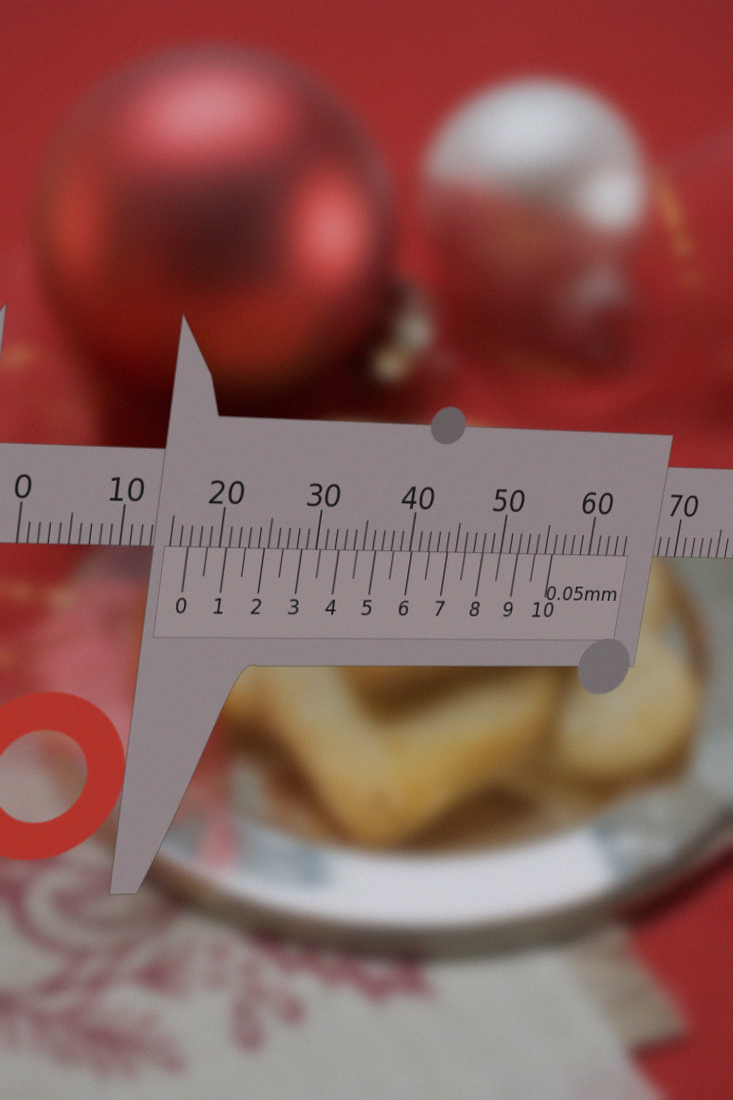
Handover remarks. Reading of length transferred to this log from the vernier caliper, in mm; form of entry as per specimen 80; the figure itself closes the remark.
16.8
